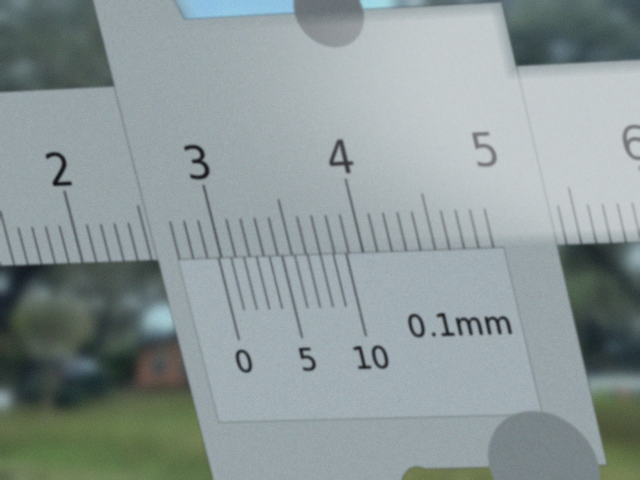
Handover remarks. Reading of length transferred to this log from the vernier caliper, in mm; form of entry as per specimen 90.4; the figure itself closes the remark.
29.8
